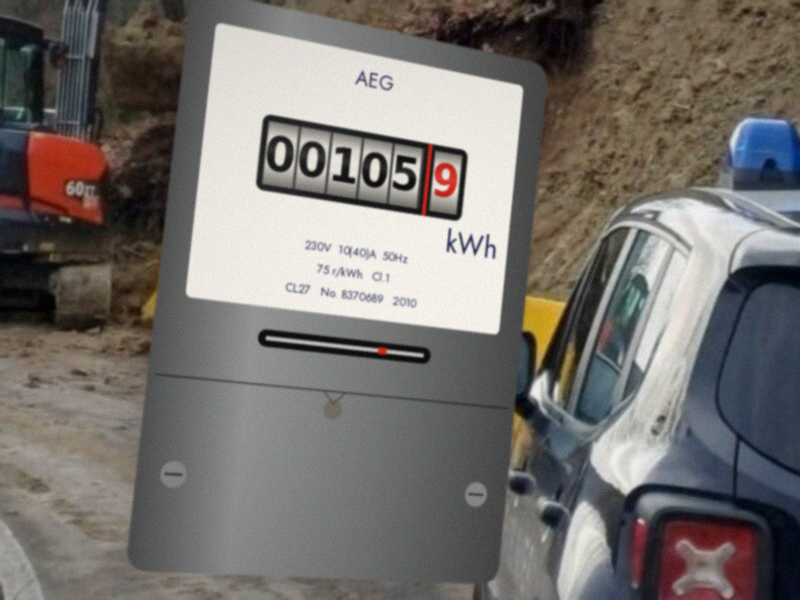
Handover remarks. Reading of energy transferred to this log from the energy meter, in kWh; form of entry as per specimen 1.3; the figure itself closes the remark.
105.9
